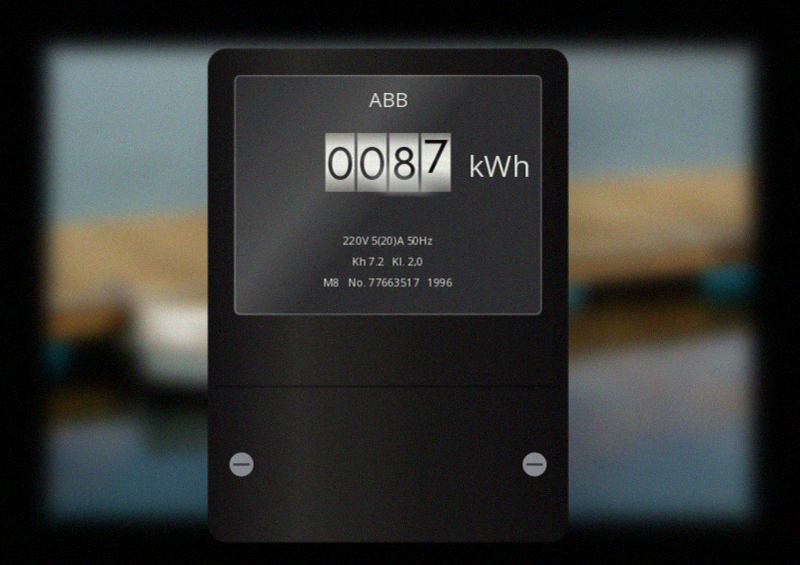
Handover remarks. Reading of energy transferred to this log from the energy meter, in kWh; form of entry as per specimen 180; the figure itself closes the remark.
87
